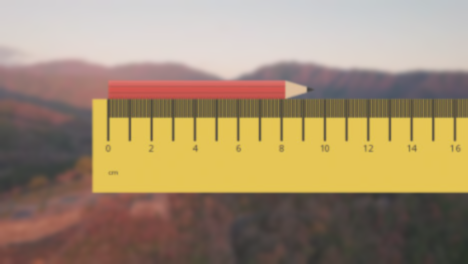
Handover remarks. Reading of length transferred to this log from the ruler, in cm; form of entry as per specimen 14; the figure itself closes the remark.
9.5
